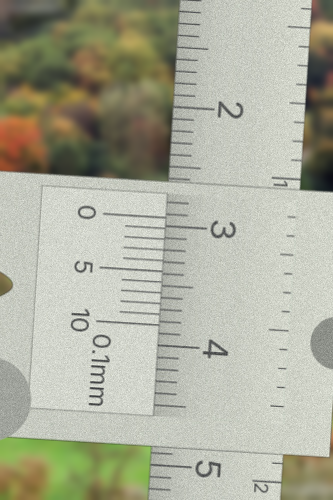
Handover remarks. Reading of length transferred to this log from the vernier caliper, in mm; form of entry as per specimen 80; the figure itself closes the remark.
29.3
